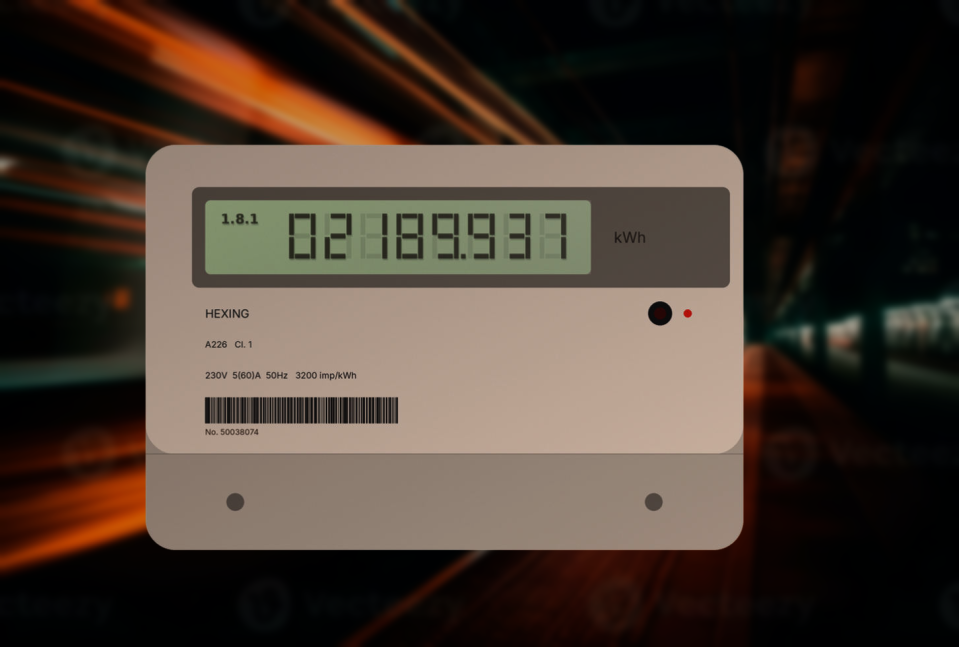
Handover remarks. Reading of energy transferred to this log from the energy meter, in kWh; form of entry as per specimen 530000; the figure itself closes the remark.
2189.937
